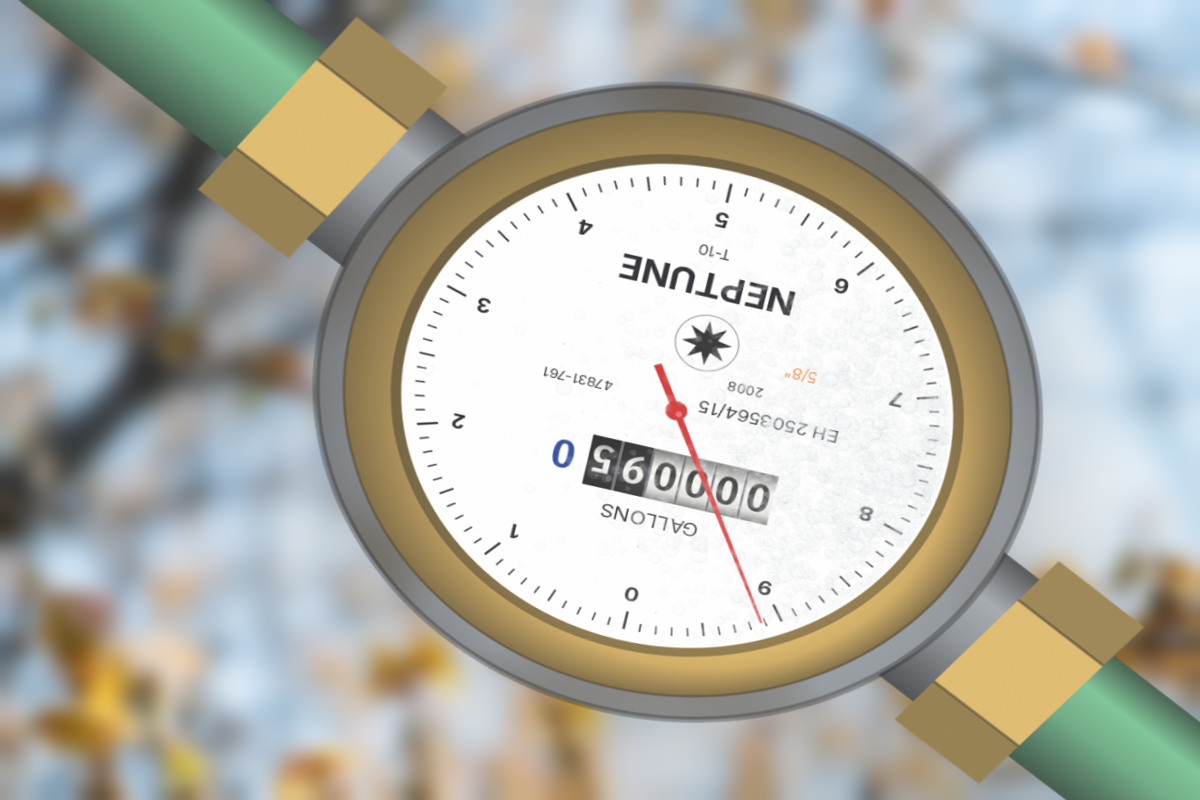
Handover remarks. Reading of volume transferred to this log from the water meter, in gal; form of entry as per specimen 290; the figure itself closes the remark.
949.1
